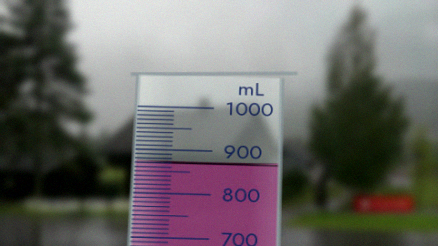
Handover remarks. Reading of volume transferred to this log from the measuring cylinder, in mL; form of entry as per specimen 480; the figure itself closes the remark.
870
